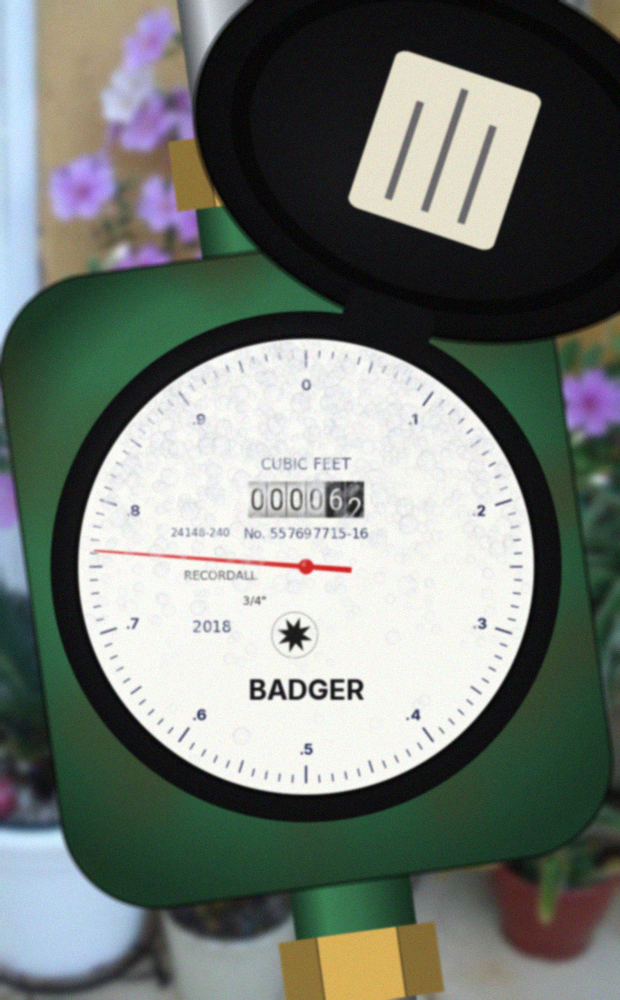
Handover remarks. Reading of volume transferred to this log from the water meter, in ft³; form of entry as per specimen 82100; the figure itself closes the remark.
61.76
